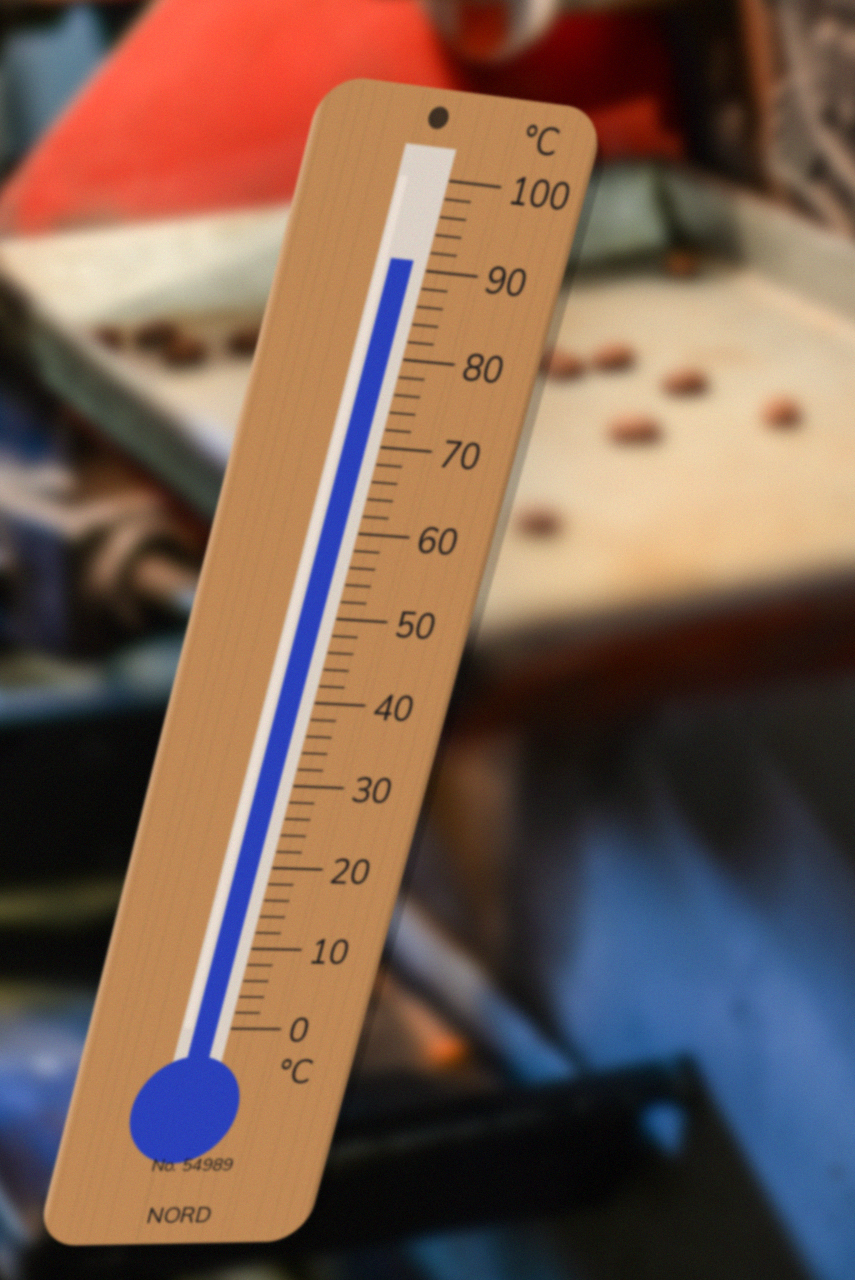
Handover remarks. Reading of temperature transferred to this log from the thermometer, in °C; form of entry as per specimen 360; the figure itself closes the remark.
91
